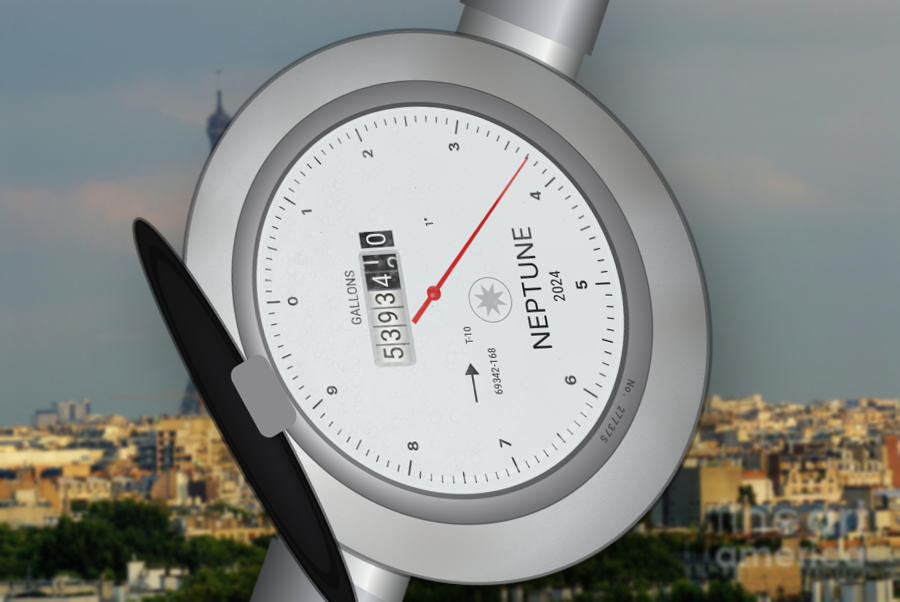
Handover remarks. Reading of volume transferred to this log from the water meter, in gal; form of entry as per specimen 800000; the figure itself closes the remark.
5393413.7
